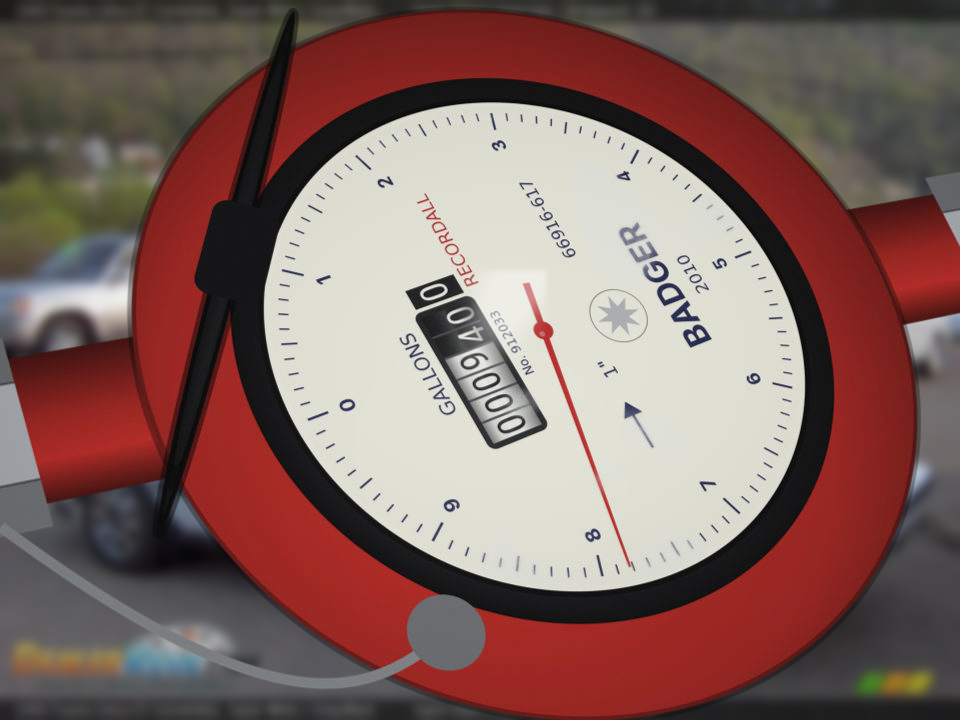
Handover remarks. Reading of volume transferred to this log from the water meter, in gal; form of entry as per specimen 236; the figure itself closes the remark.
9397.8
